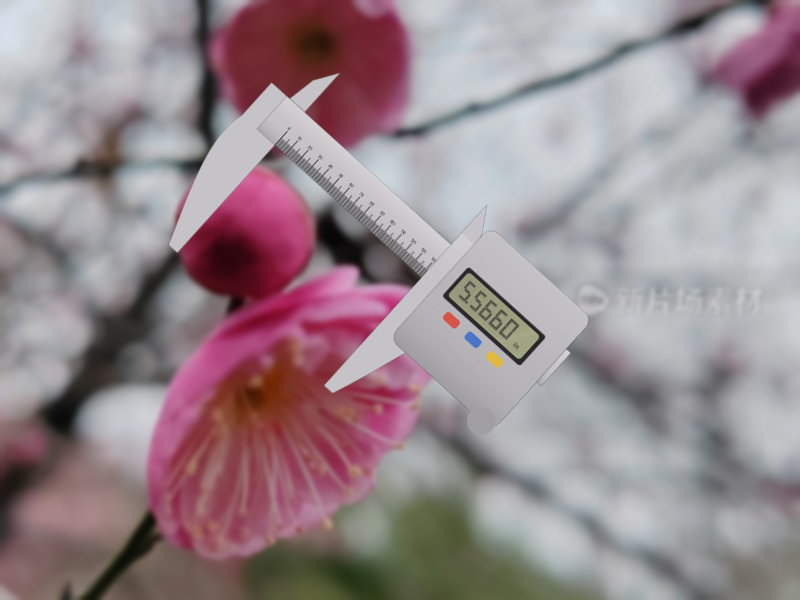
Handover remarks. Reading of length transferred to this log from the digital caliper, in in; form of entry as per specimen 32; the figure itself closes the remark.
5.5660
